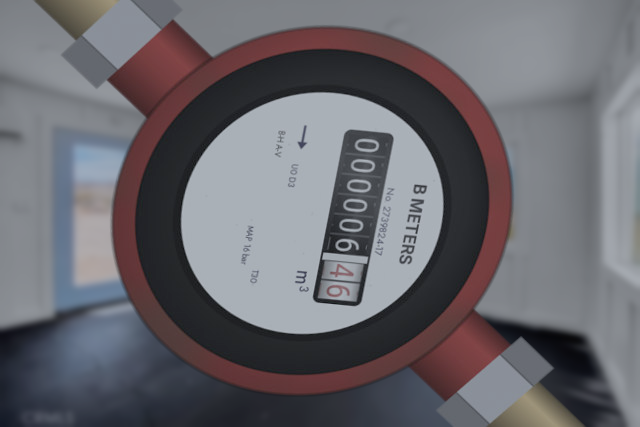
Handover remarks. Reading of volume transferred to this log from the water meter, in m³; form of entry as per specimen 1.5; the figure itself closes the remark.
6.46
